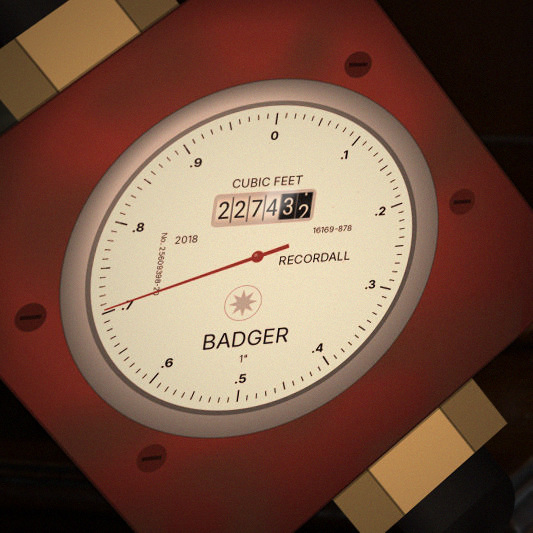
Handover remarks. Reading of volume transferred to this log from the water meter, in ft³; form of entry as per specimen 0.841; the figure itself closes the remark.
227431.70
